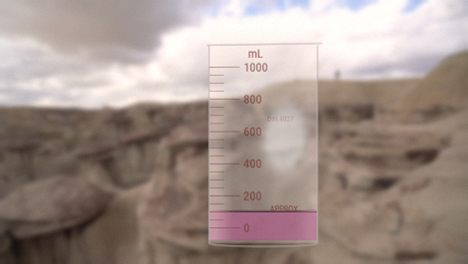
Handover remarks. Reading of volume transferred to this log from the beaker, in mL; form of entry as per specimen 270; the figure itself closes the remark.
100
